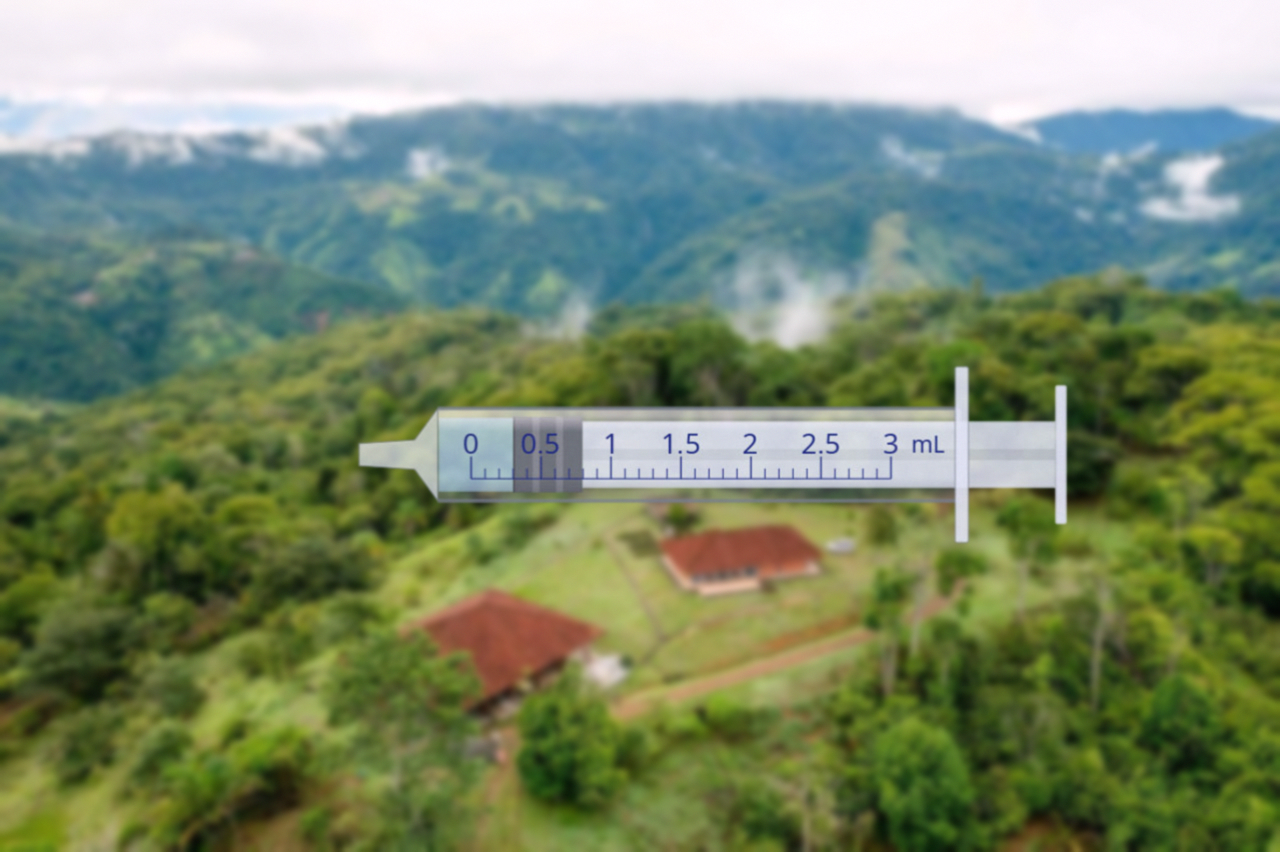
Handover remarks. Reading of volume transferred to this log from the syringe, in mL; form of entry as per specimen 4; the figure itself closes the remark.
0.3
